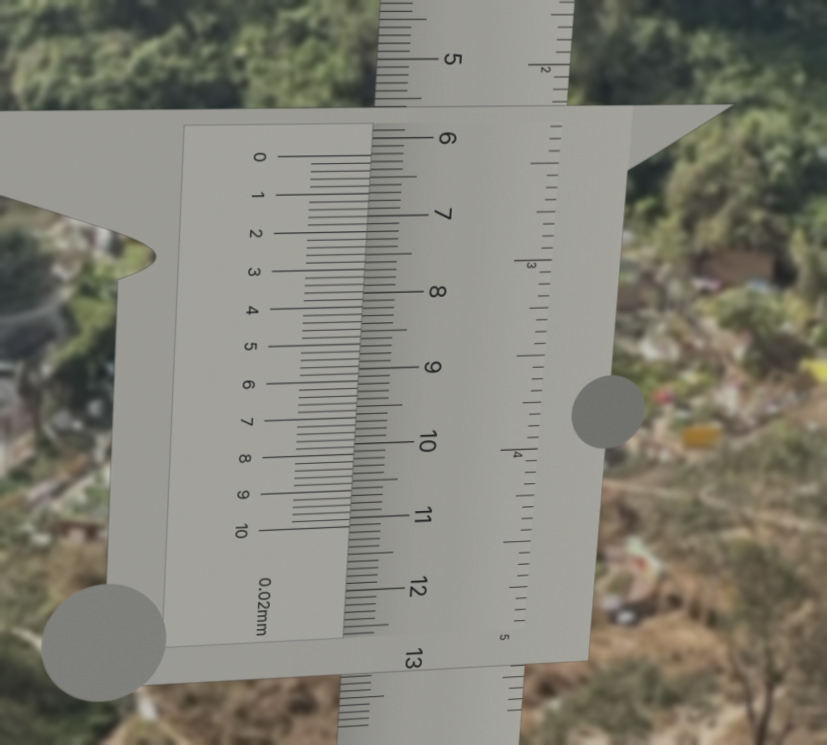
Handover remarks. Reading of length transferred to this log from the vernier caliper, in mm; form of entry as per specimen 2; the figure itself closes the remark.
62.2
